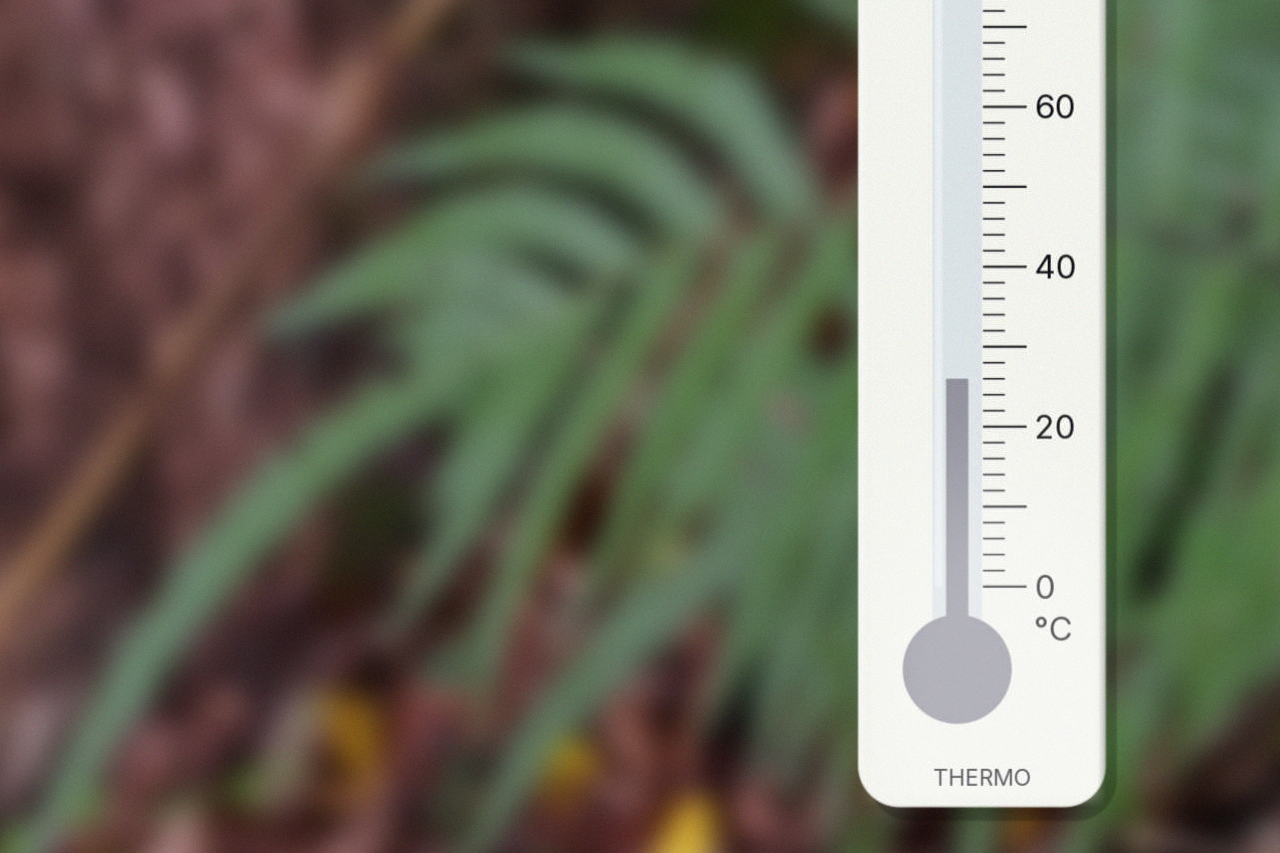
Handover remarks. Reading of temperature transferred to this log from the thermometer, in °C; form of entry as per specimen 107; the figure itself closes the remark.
26
